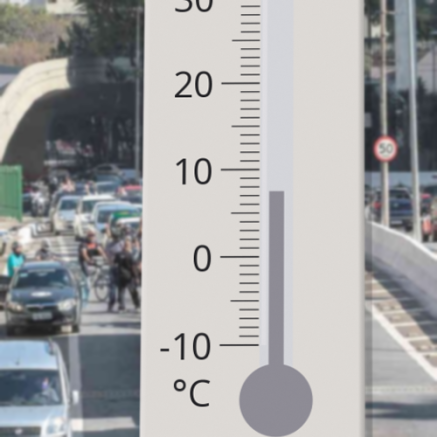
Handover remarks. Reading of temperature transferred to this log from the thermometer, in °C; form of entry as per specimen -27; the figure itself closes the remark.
7.5
